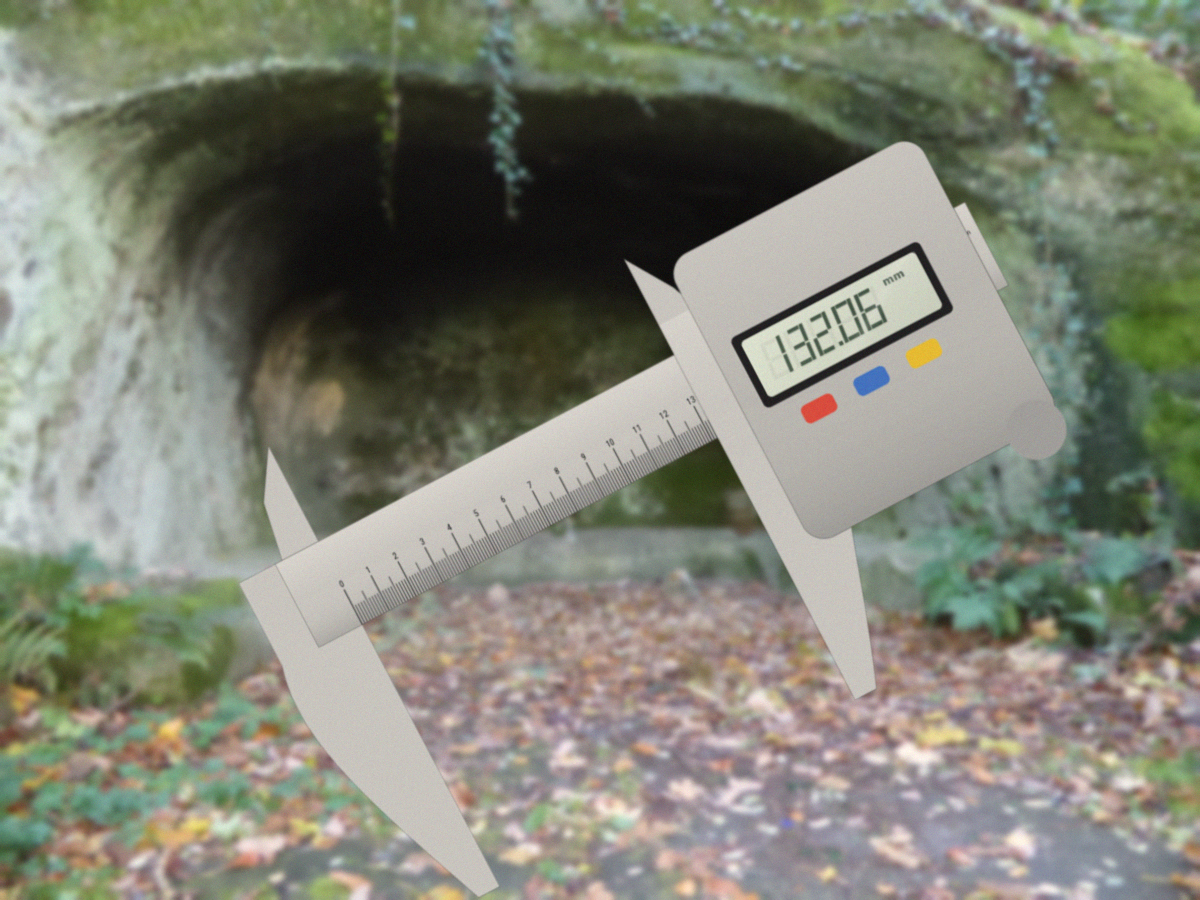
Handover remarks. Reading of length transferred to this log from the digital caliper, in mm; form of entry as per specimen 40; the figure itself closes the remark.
132.06
